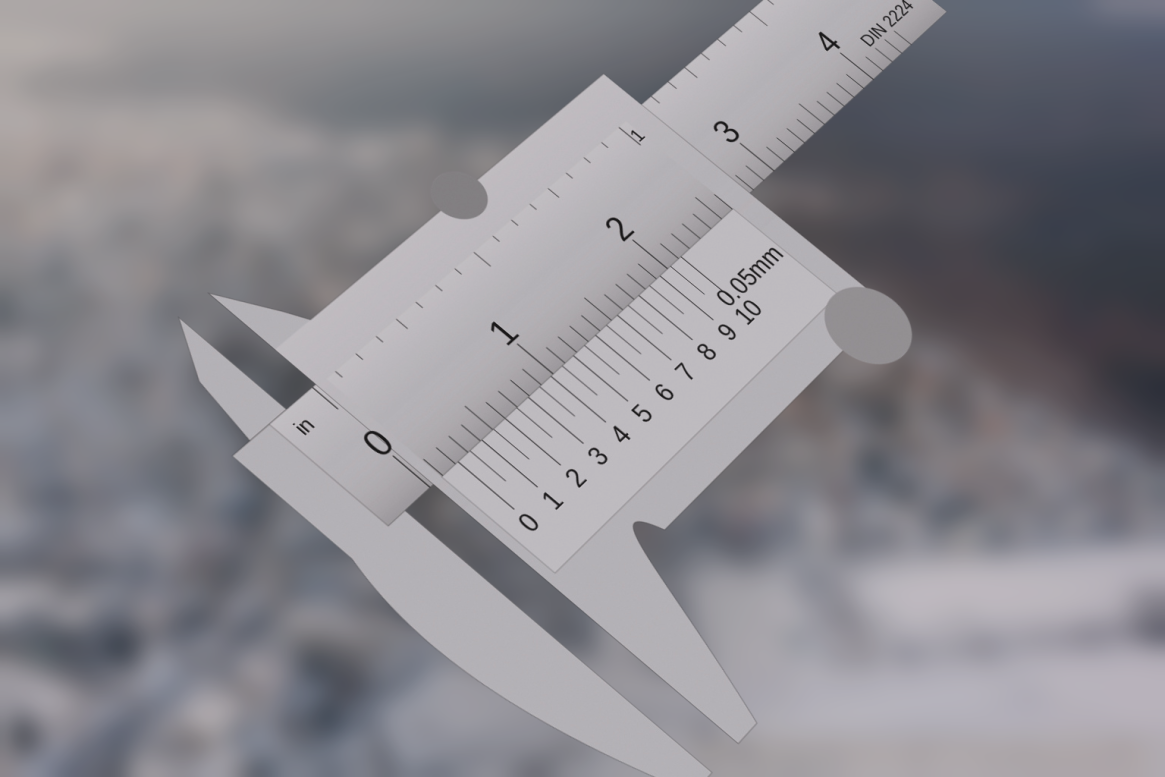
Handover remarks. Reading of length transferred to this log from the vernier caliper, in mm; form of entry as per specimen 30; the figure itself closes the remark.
2.2
